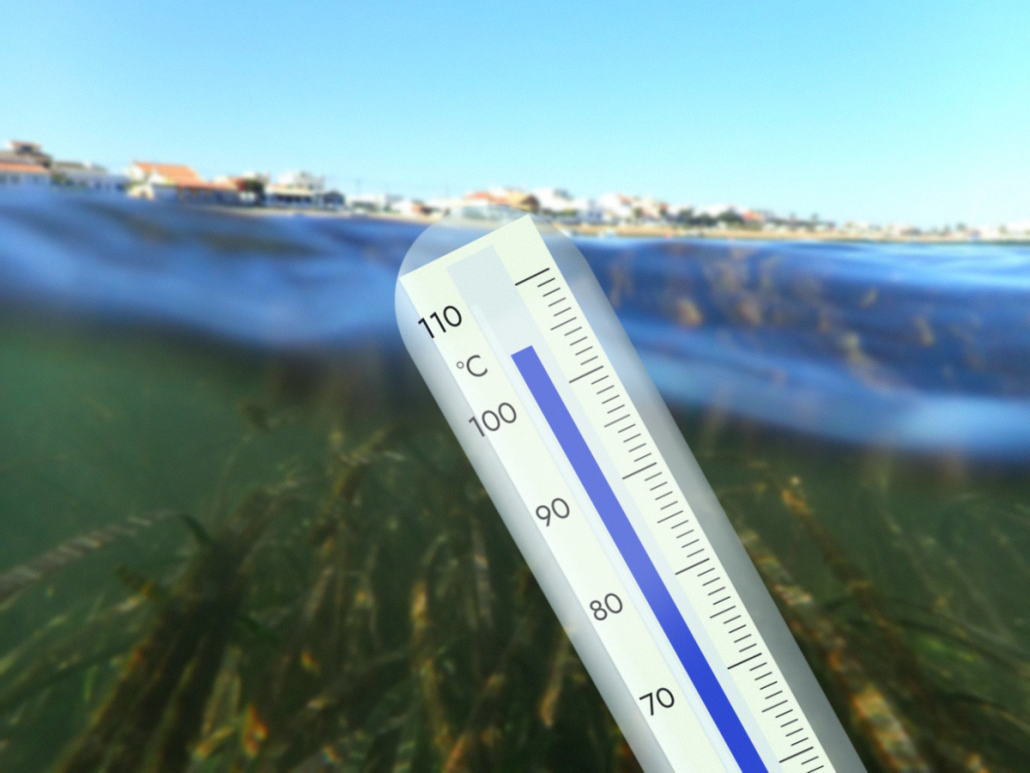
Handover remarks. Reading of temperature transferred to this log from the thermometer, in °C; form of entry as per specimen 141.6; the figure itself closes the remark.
104.5
